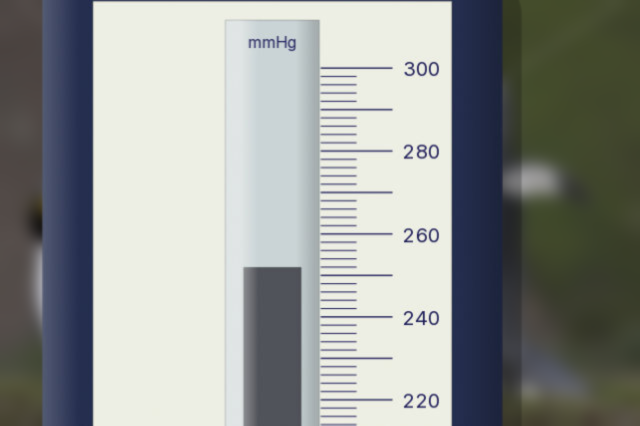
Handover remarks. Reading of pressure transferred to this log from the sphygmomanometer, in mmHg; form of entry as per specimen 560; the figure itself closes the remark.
252
